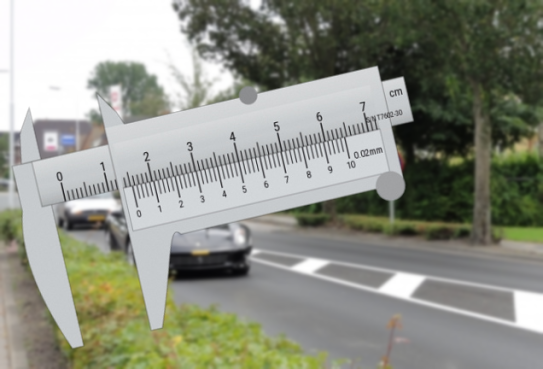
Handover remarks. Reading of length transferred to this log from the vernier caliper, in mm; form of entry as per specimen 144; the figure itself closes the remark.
15.5
